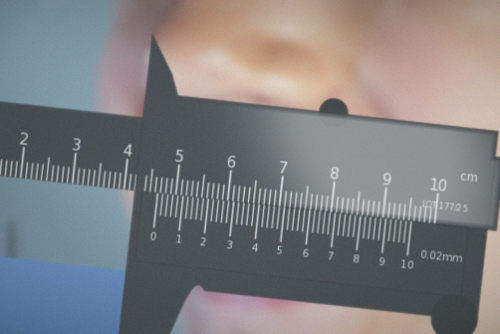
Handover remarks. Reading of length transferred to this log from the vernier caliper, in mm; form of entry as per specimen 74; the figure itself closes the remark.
46.5
